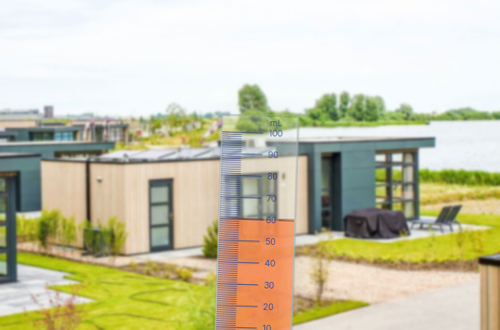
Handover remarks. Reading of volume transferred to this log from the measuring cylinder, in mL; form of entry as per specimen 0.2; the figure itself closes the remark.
60
